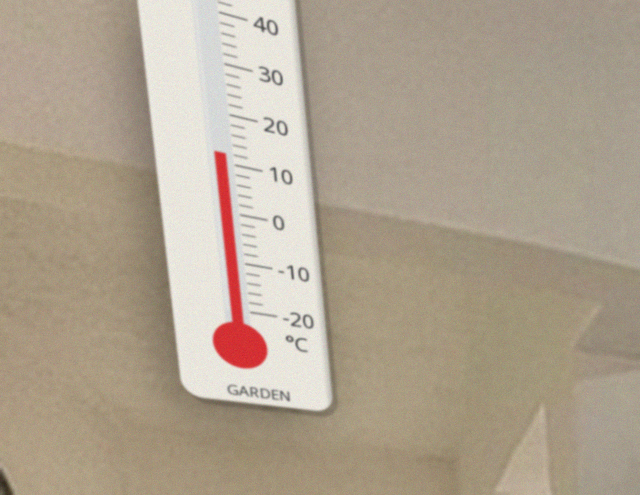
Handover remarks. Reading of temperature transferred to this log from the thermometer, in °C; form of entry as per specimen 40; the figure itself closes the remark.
12
